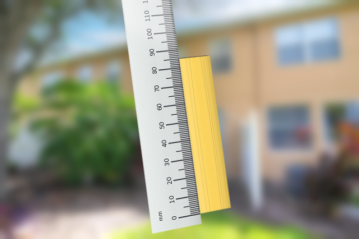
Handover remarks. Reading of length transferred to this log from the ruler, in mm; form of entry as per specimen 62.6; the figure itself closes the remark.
85
